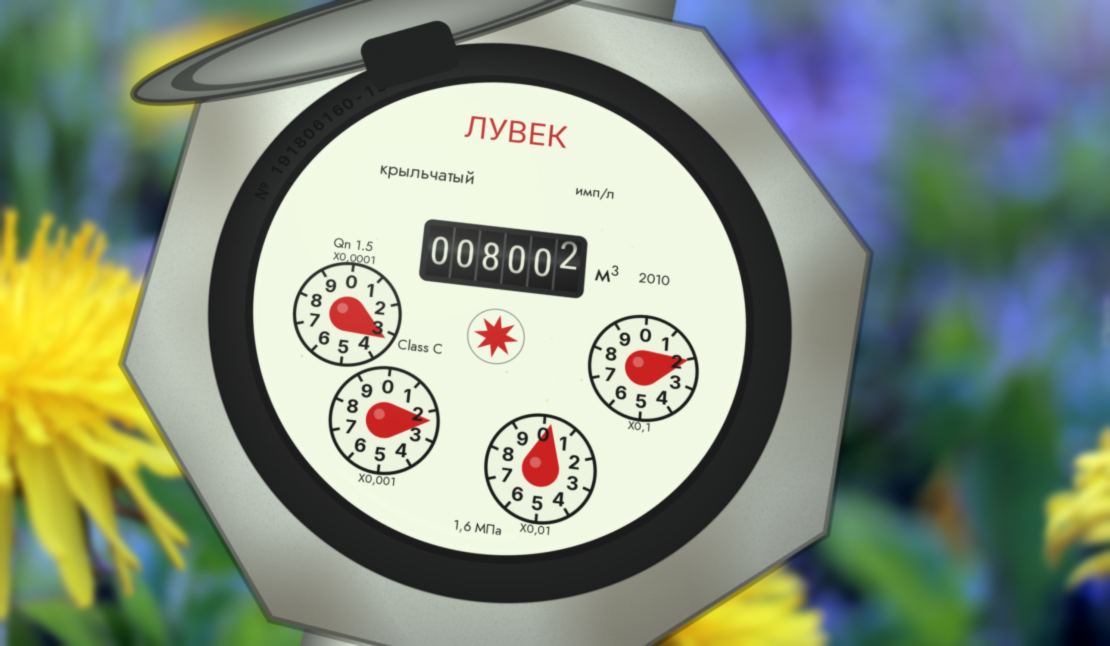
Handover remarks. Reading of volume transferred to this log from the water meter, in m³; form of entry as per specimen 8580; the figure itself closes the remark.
8002.2023
